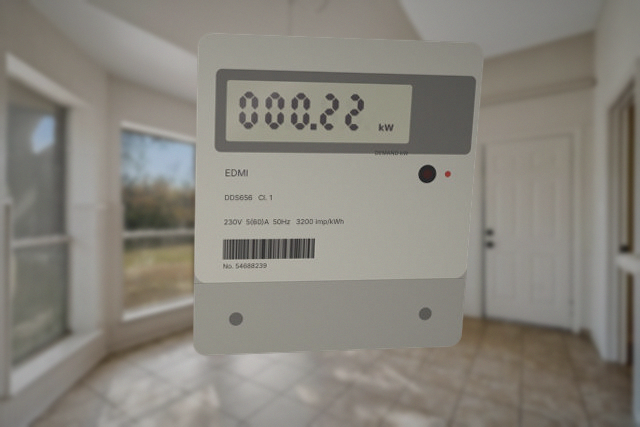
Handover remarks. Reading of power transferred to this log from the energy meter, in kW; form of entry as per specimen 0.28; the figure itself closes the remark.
0.22
